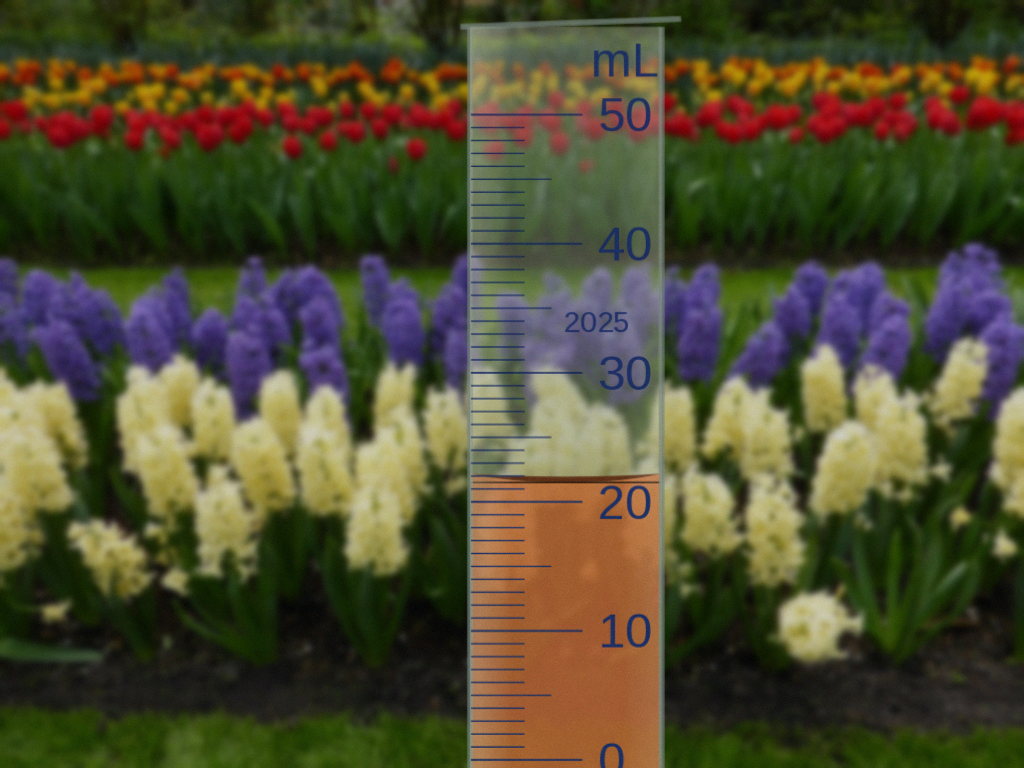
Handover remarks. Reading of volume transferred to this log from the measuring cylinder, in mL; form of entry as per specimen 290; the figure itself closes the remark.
21.5
